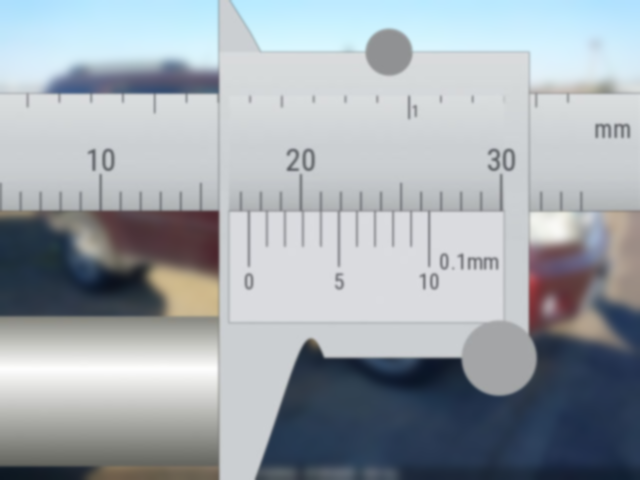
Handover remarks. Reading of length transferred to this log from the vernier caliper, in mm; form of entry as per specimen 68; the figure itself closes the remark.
17.4
